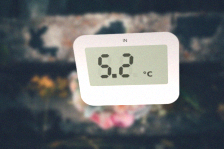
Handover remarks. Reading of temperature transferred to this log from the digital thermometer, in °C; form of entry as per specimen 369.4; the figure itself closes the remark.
5.2
